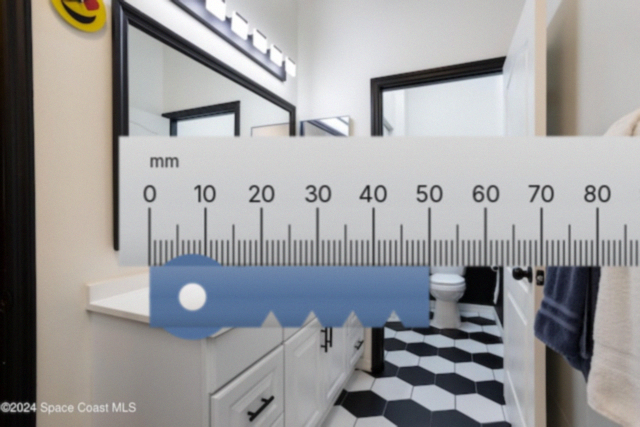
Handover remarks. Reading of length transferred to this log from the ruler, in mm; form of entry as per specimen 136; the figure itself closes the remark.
50
